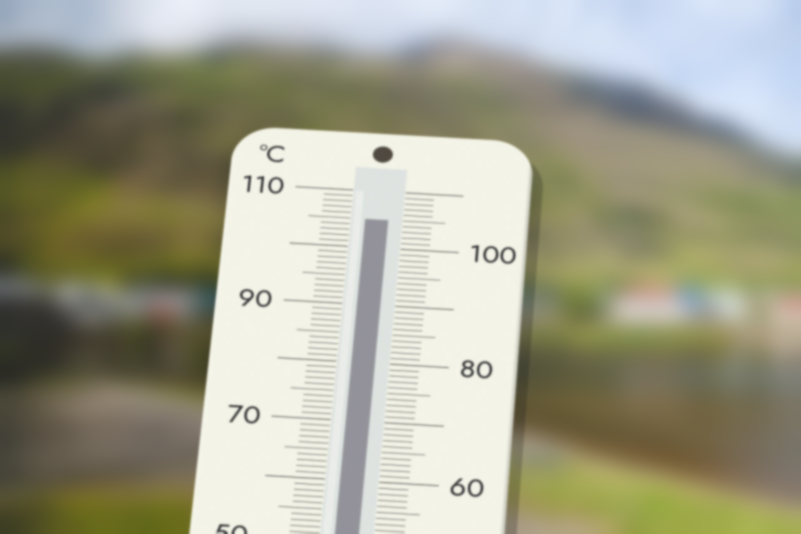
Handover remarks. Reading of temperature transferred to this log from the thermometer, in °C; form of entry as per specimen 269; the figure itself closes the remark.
105
